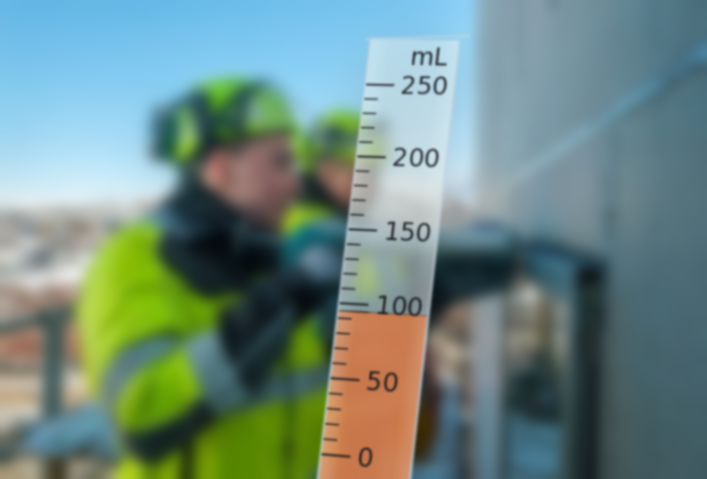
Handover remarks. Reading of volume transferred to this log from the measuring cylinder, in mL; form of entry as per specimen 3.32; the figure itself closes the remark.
95
